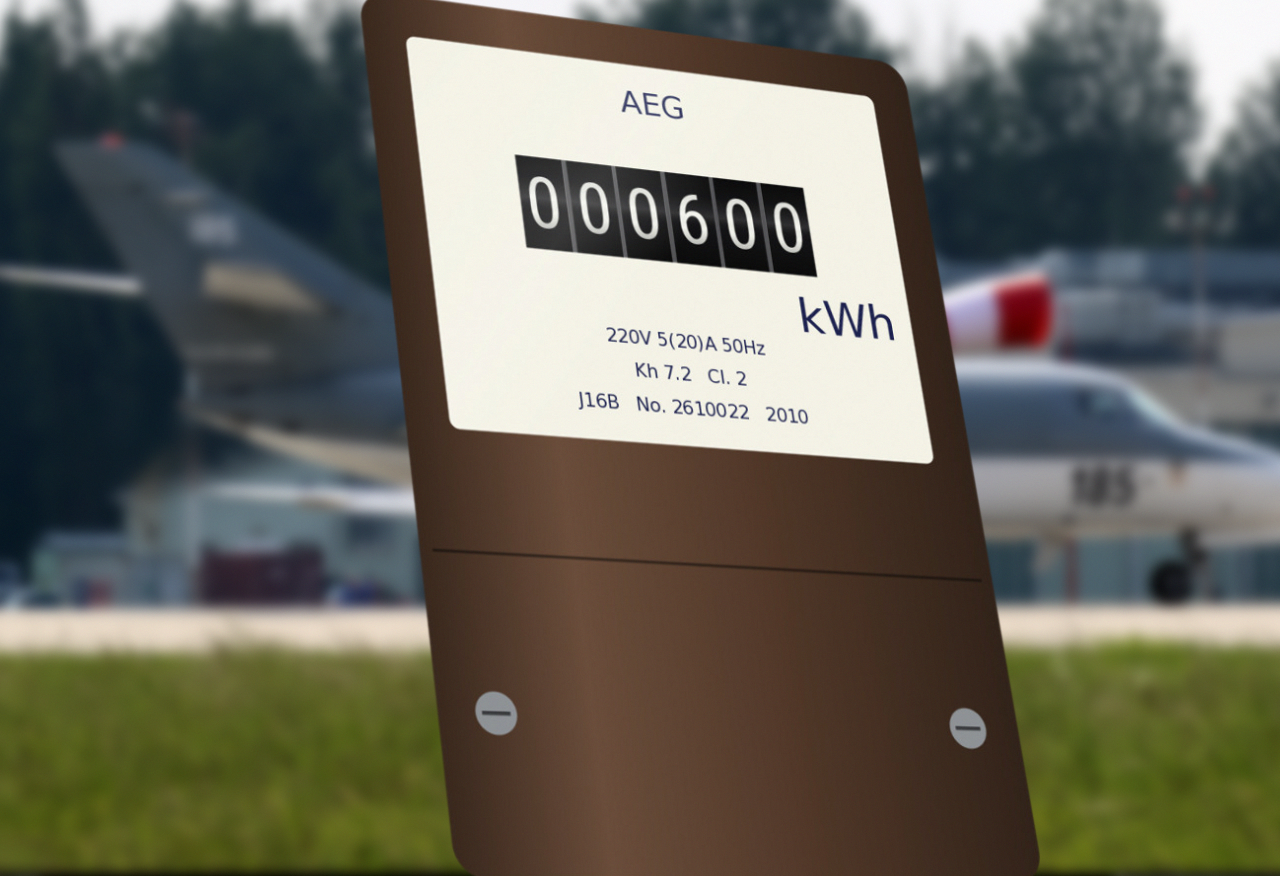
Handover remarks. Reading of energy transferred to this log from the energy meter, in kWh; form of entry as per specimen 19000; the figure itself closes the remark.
600
